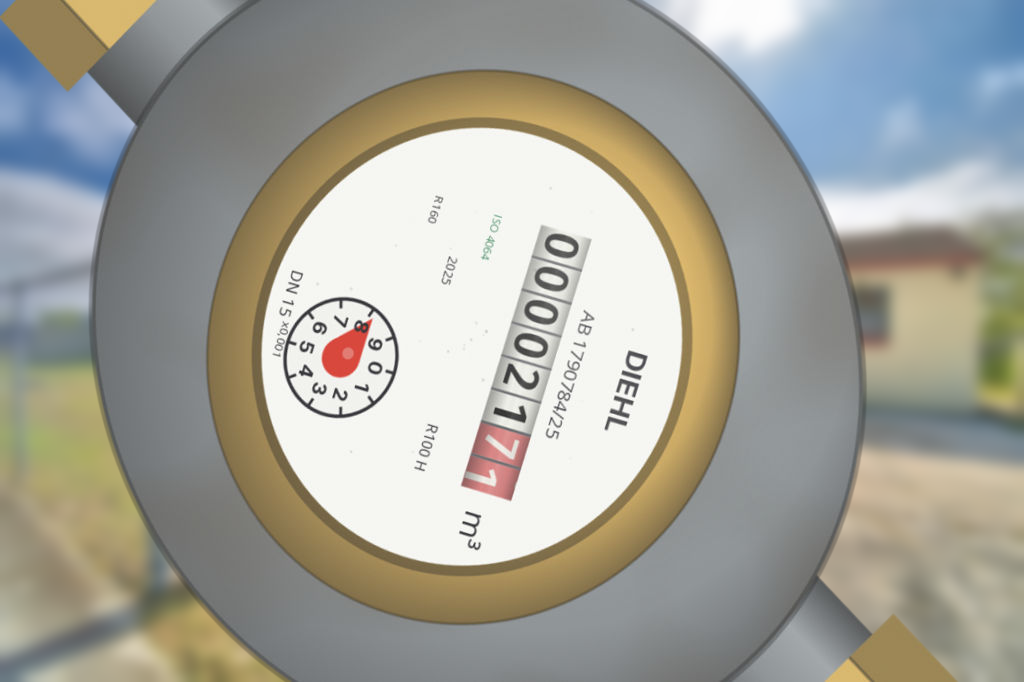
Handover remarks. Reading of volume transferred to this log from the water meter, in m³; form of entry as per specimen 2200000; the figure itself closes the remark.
21.708
